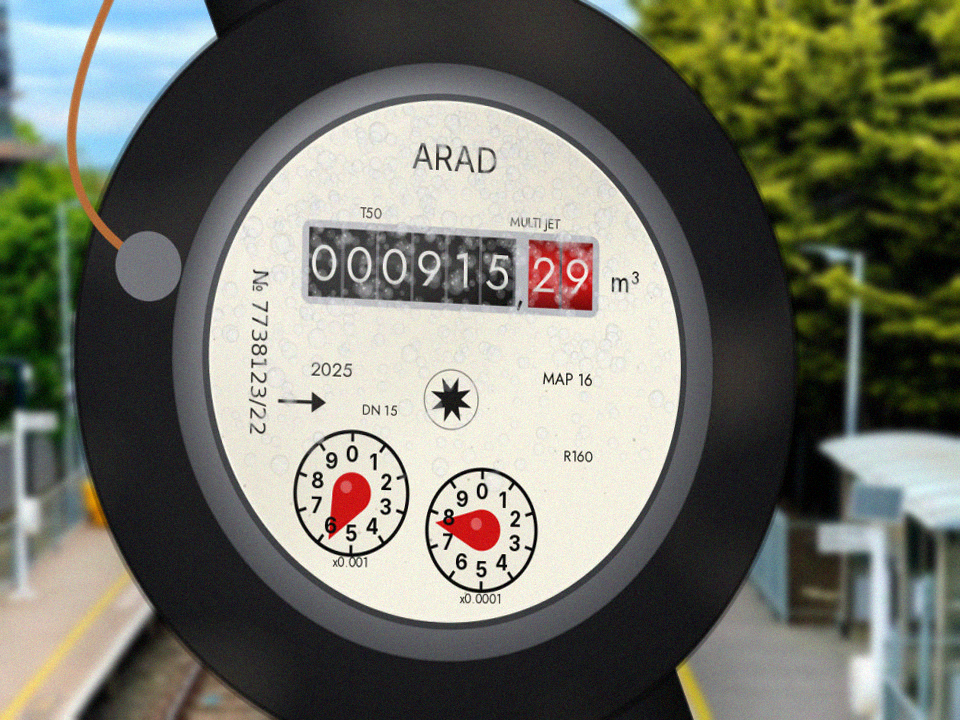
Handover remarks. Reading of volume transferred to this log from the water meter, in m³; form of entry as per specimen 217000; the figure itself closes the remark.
915.2957
